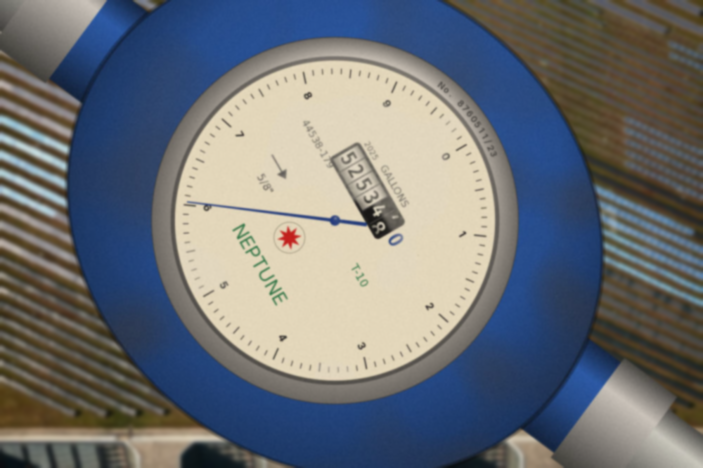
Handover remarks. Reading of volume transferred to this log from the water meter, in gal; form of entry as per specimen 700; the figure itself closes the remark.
5253476.0
